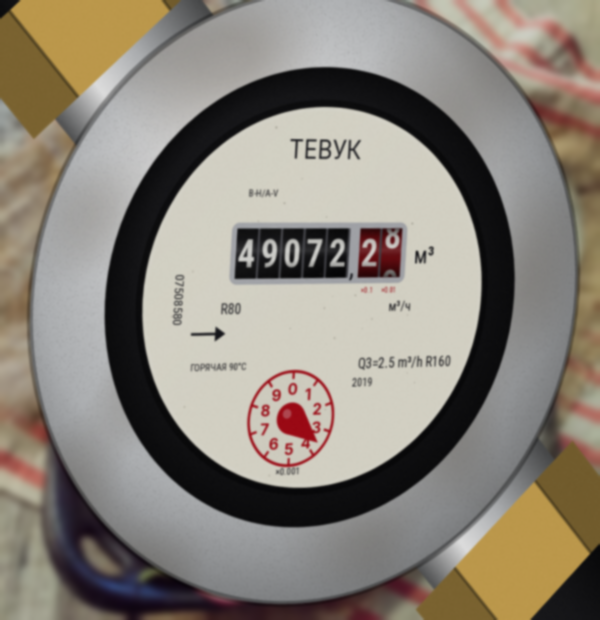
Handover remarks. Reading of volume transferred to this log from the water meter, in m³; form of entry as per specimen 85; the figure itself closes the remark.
49072.283
